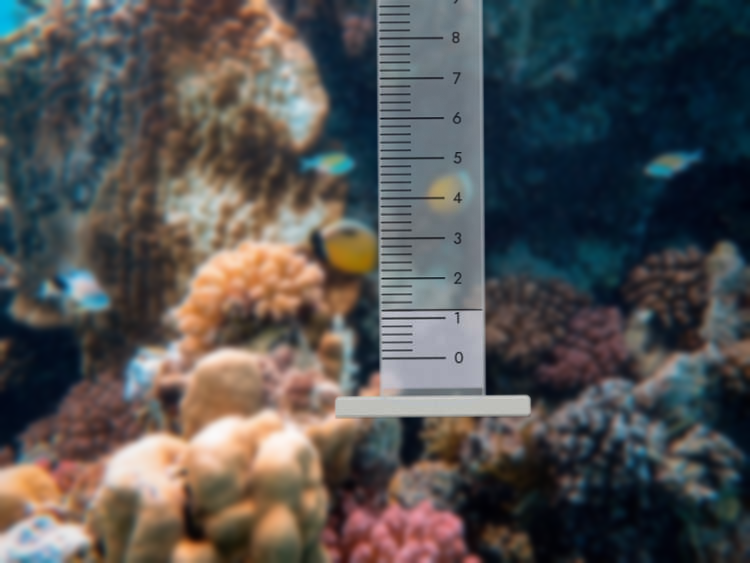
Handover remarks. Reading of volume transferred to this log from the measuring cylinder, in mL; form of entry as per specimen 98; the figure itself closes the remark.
1.2
